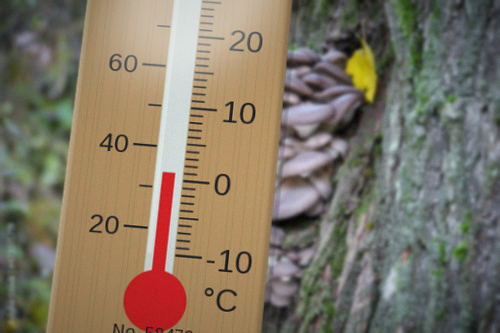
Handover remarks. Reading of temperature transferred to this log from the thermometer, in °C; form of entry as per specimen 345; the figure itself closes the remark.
1
